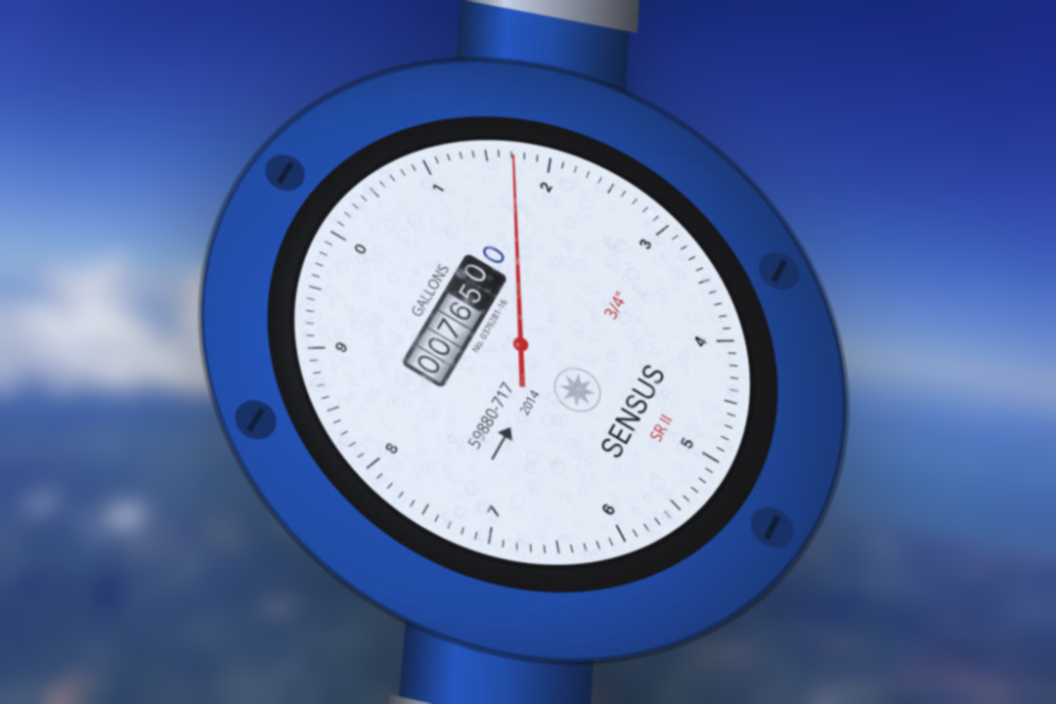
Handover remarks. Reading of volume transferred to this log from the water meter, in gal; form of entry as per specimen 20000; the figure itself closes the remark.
76501.7
